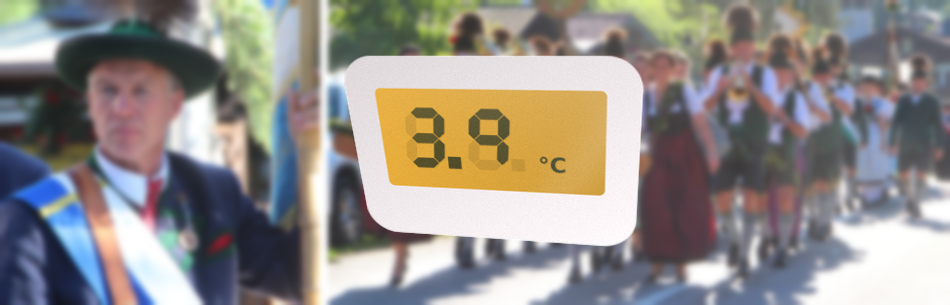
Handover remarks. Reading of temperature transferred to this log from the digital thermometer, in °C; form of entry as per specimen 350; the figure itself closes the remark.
3.9
